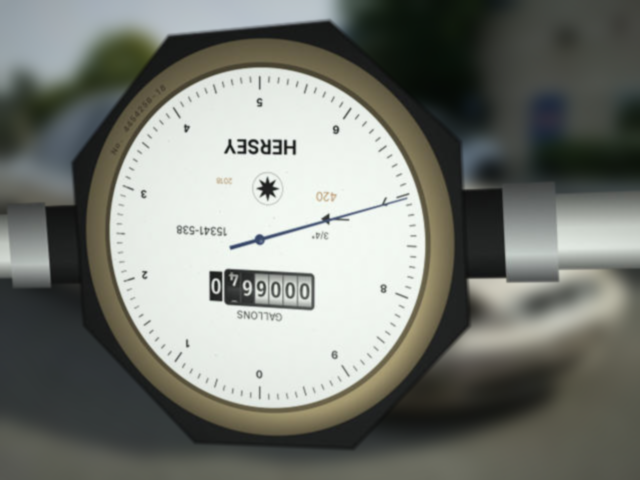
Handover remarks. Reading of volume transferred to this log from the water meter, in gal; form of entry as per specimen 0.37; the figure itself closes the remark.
6637.0
